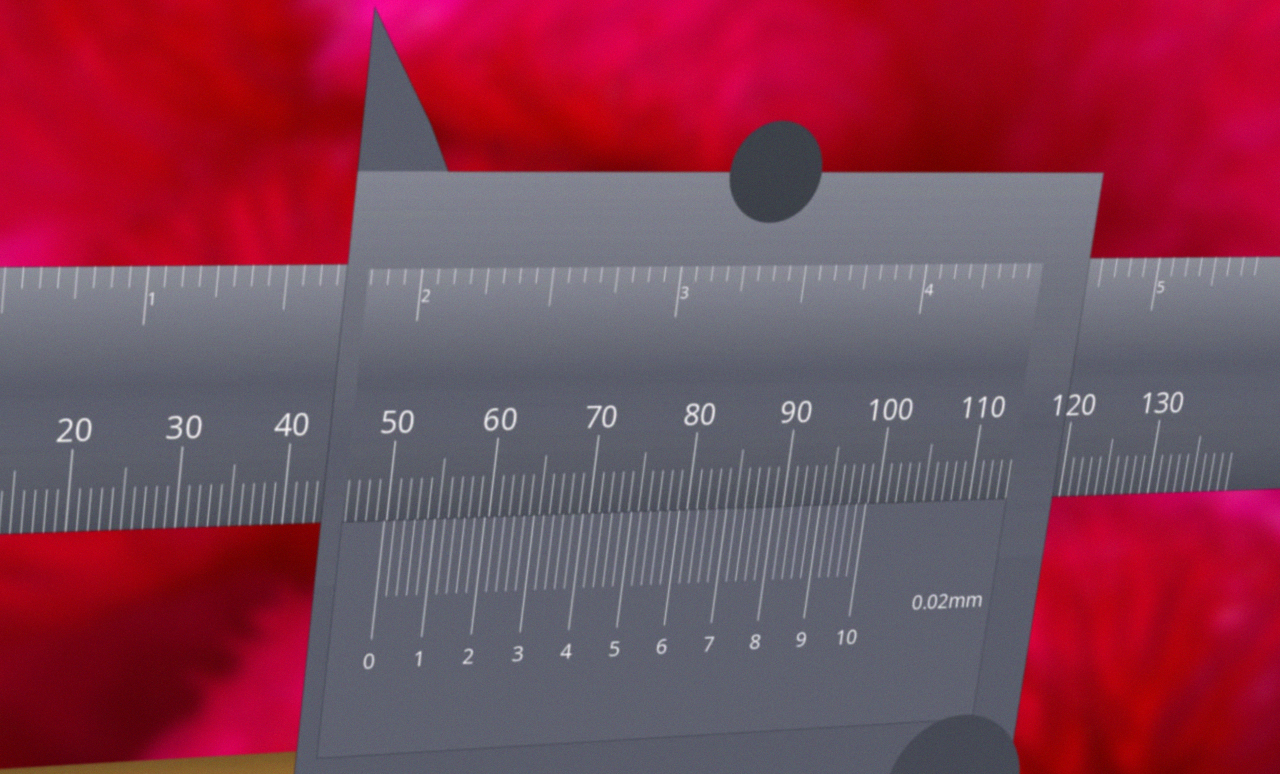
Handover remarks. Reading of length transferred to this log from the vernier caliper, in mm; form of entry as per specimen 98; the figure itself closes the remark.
49.8
